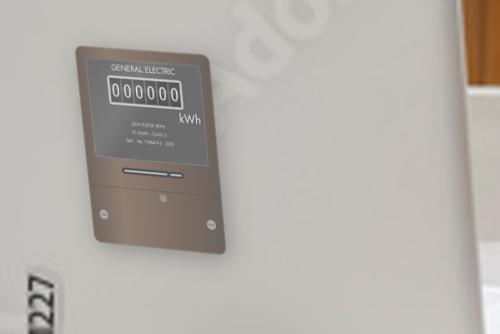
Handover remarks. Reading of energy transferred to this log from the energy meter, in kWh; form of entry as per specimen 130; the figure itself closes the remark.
0
